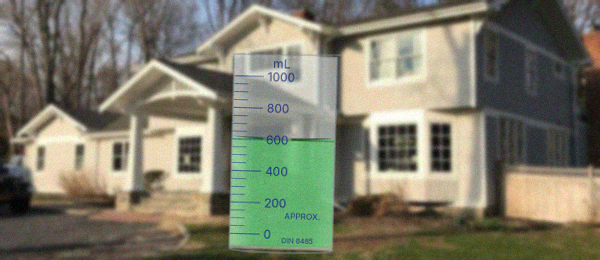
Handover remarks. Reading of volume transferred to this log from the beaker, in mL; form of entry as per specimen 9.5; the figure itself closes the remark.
600
